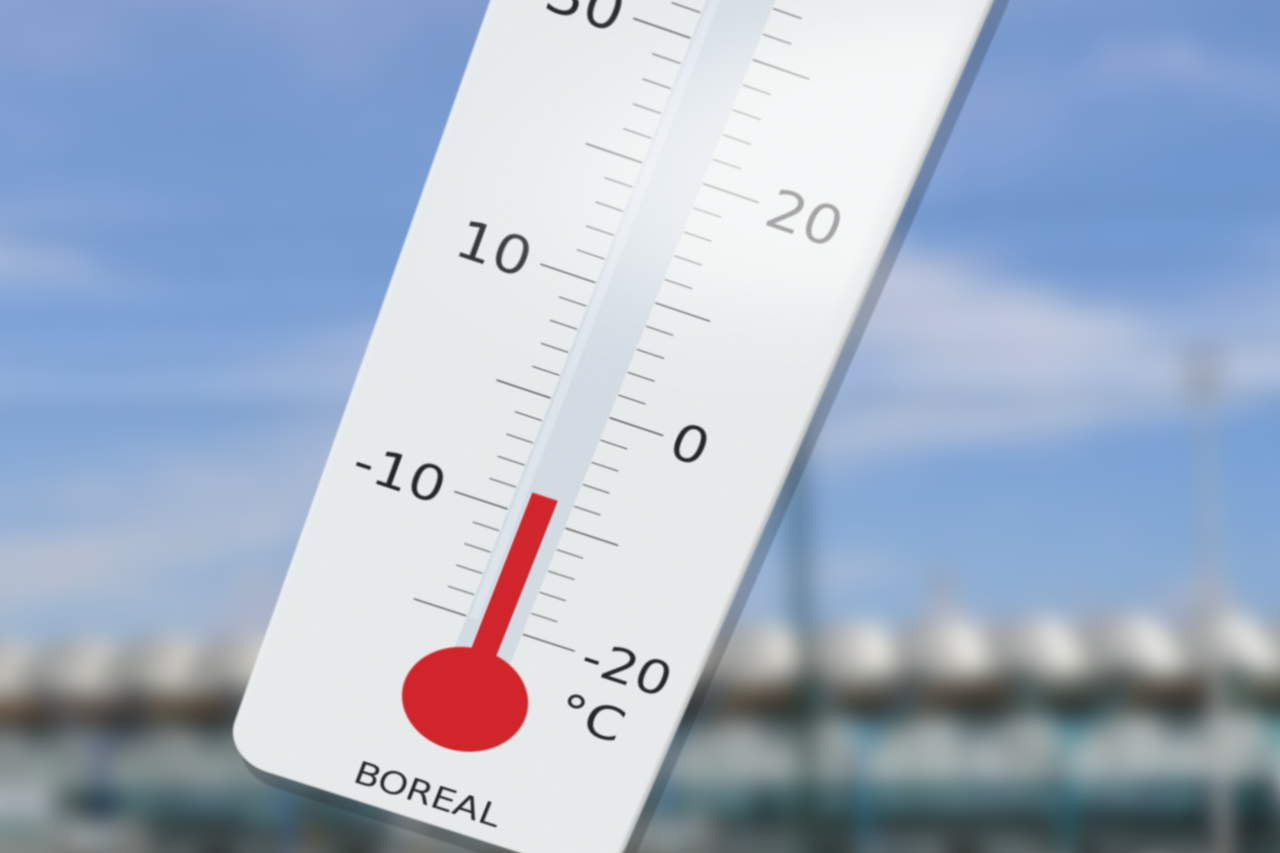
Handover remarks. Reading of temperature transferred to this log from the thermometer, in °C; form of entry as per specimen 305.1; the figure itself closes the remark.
-8
